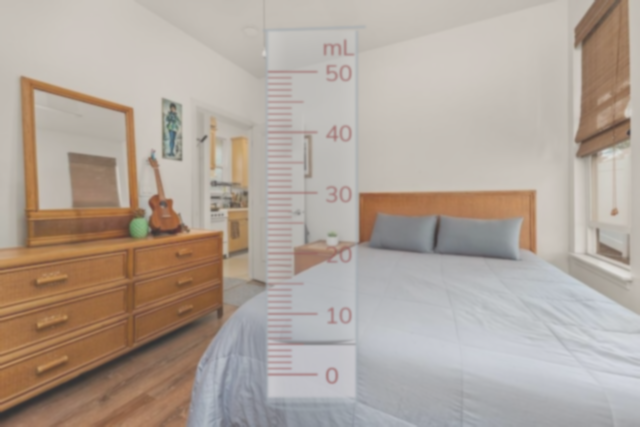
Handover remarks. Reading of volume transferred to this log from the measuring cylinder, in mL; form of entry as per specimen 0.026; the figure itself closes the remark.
5
